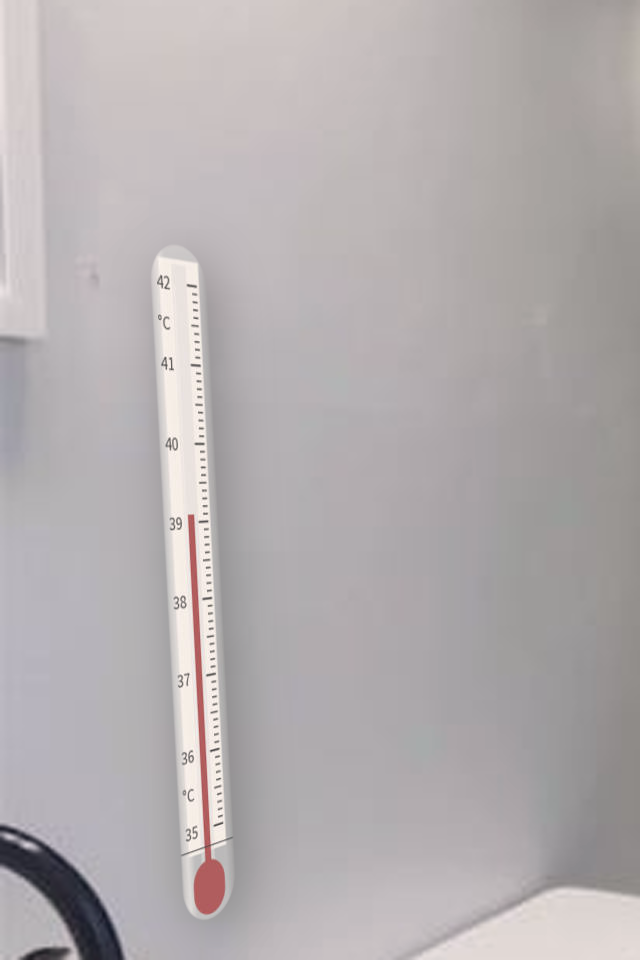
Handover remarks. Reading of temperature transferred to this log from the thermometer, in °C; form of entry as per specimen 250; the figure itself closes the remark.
39.1
